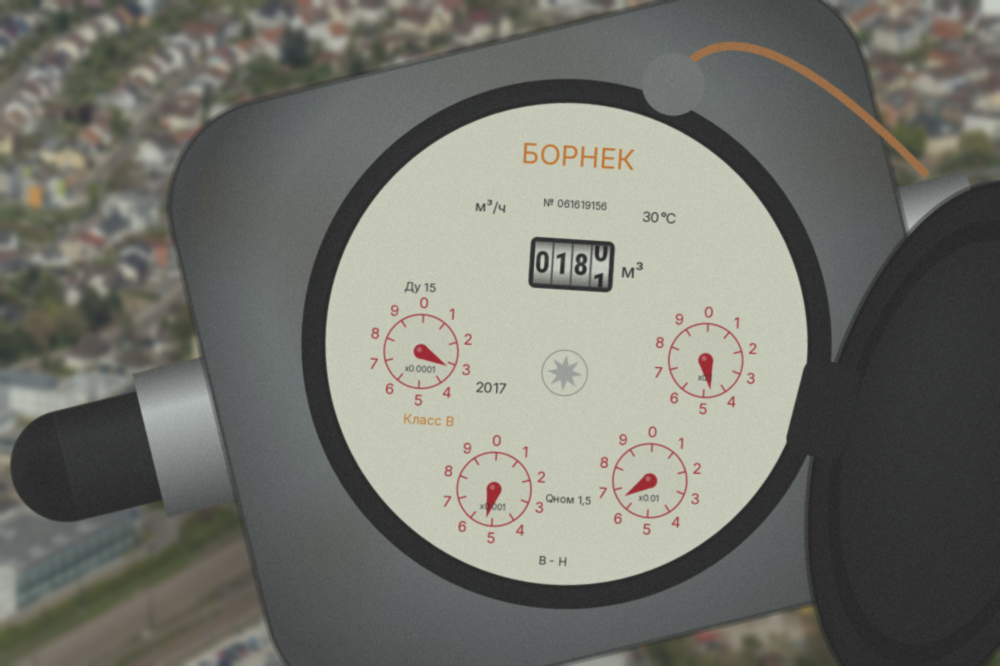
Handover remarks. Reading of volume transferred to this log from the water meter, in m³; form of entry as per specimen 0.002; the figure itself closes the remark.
180.4653
